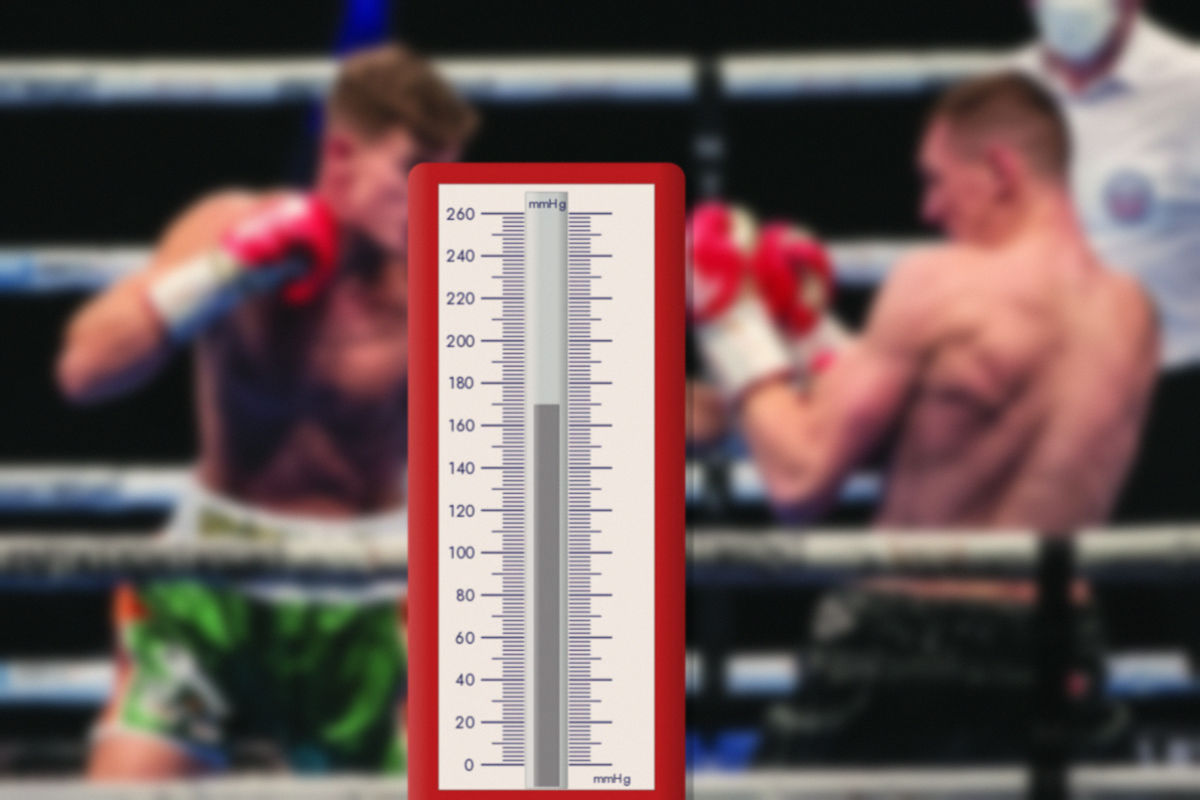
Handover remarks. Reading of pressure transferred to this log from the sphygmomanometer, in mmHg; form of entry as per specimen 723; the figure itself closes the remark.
170
